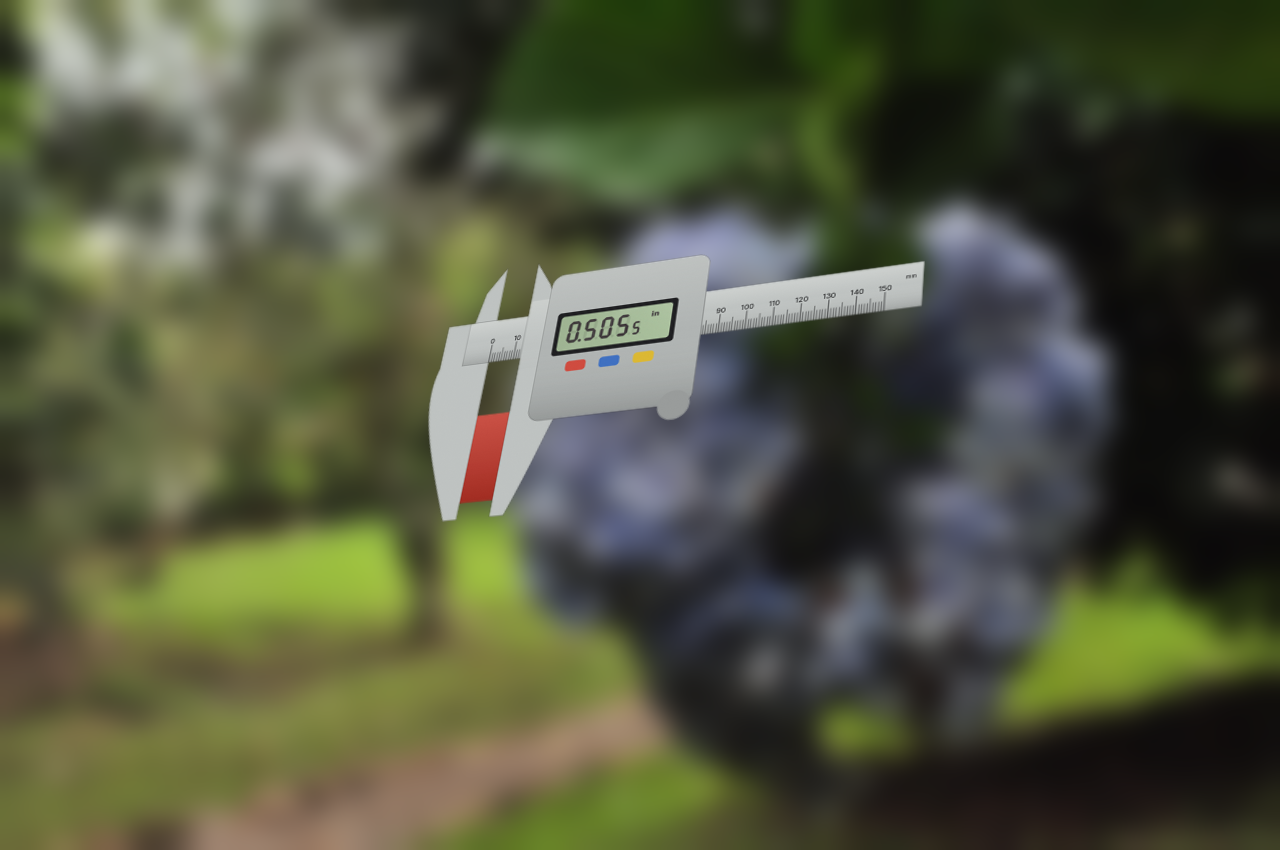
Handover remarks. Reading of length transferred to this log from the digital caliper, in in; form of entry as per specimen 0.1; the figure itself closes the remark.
0.5055
